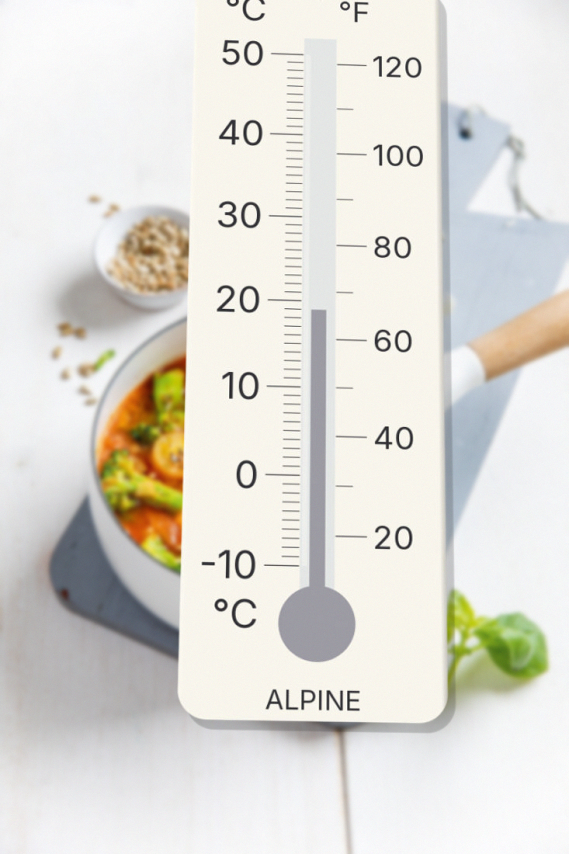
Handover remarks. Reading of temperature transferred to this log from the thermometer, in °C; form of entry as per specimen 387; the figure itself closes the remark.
19
